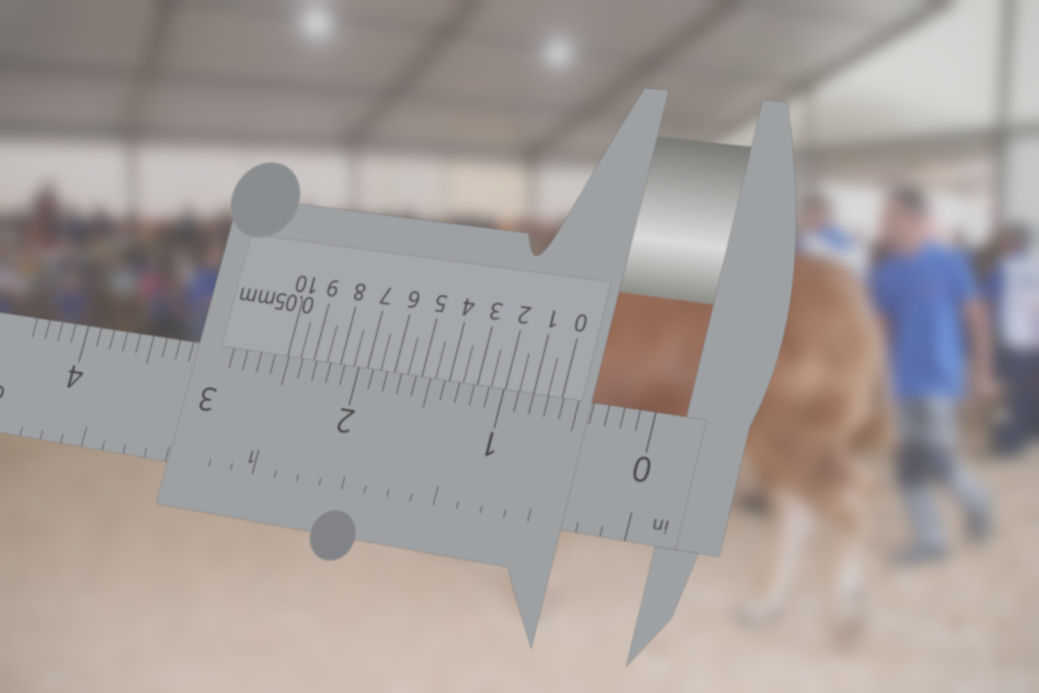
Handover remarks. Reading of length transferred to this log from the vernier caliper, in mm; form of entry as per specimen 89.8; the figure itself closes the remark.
6.1
